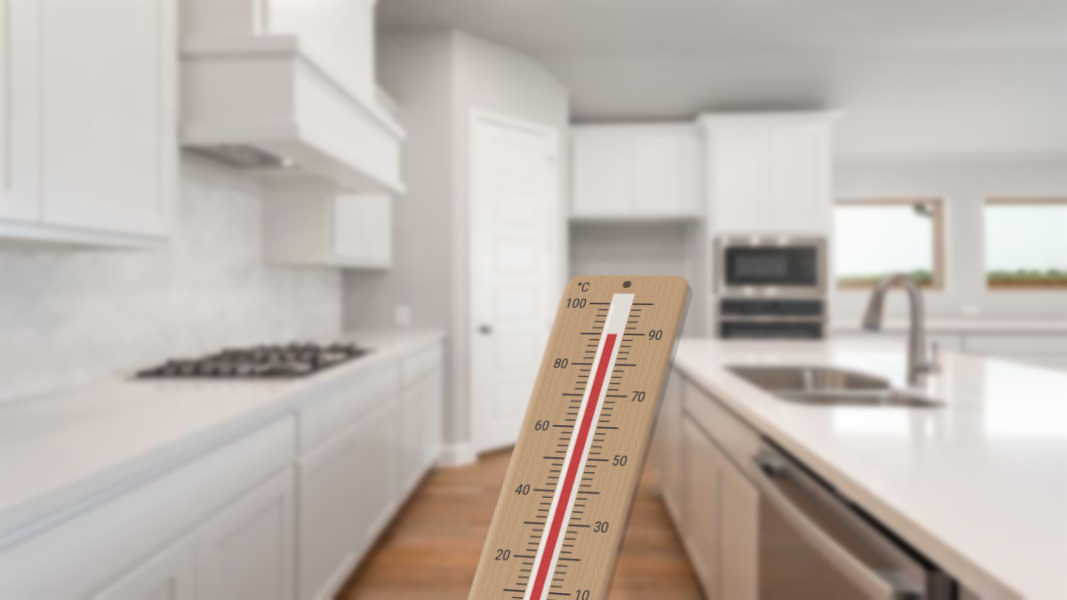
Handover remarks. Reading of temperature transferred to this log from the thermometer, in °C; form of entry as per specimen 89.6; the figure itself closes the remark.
90
